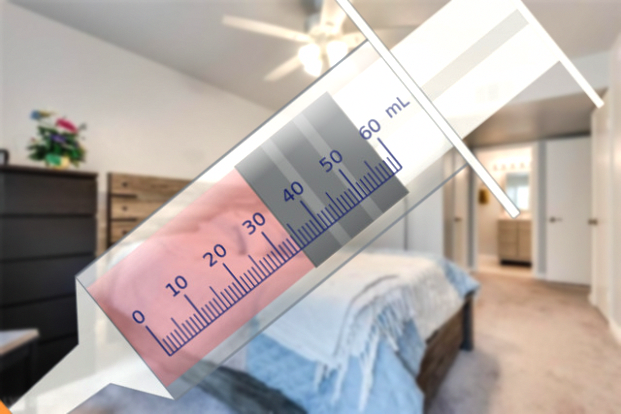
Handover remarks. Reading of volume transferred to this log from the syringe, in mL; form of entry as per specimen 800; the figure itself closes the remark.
34
